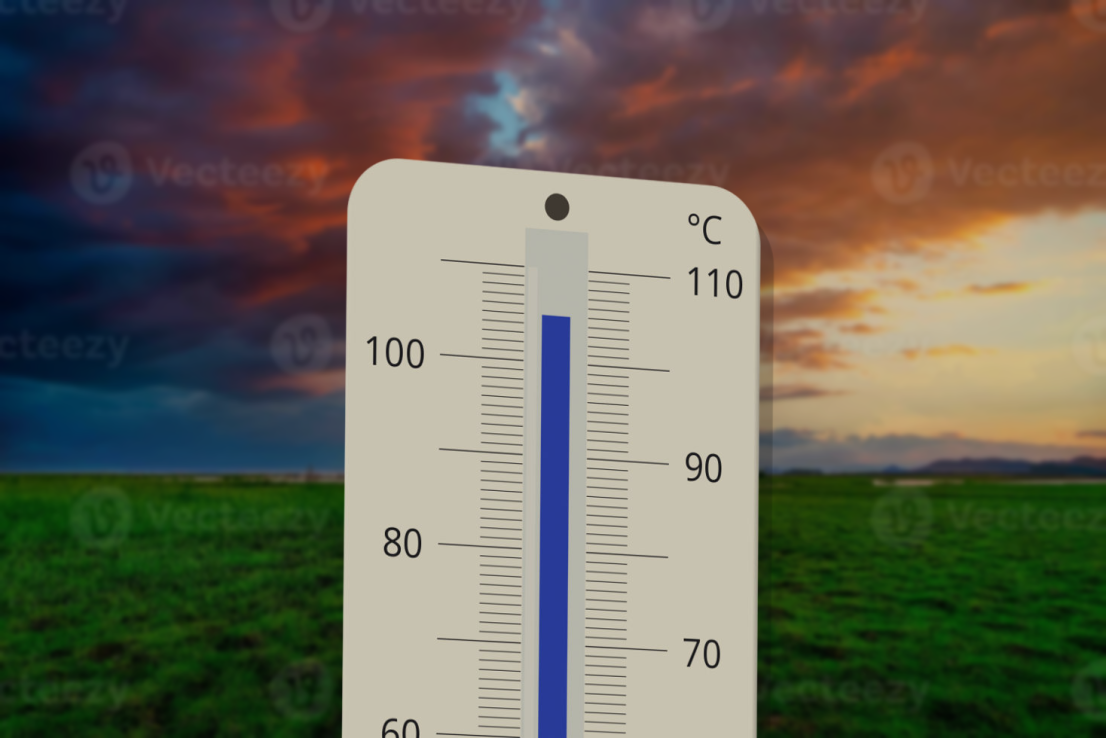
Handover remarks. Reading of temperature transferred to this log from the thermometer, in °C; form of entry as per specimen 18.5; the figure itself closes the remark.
105
